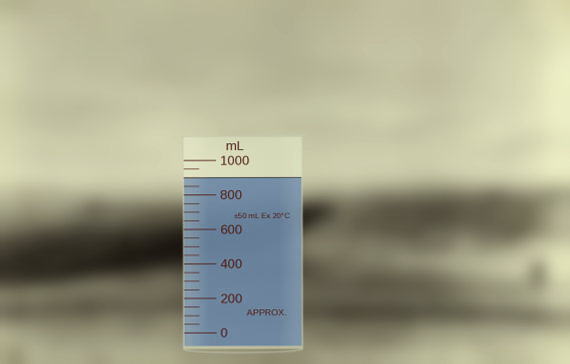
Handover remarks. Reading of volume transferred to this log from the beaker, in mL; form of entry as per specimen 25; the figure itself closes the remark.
900
